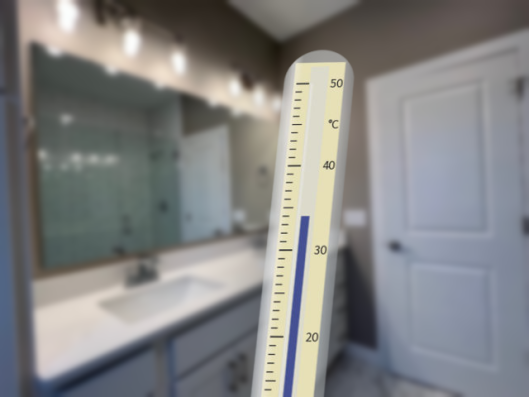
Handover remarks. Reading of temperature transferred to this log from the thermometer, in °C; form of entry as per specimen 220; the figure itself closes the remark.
34
